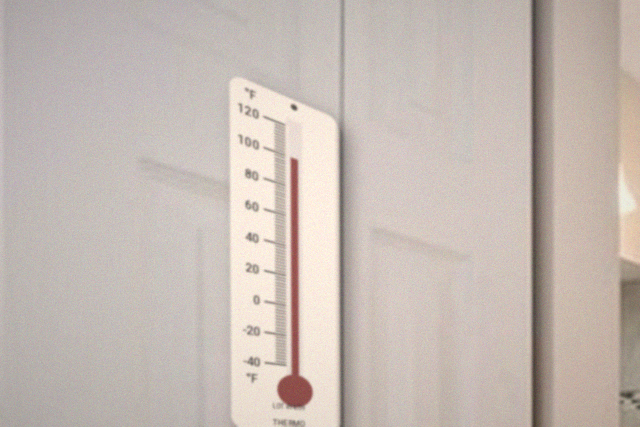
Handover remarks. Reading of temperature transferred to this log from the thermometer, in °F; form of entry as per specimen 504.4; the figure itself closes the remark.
100
